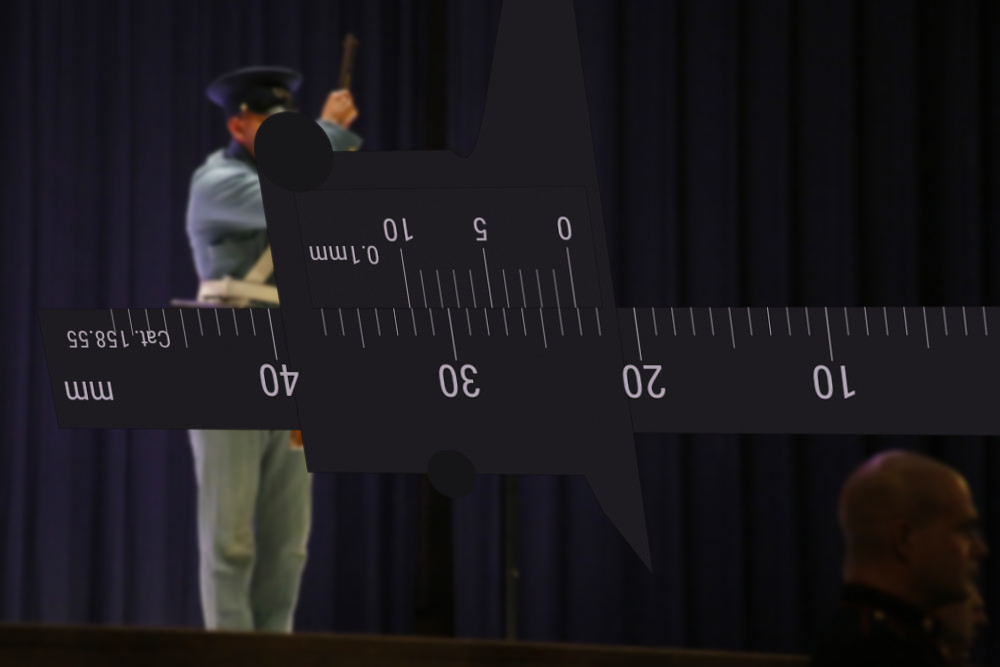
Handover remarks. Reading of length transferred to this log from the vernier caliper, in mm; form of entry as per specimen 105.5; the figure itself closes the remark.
23.1
